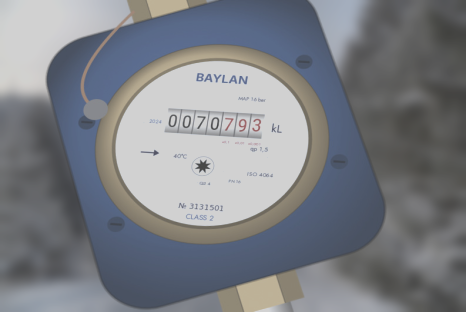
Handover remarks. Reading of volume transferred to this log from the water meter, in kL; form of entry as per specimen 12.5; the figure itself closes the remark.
70.793
